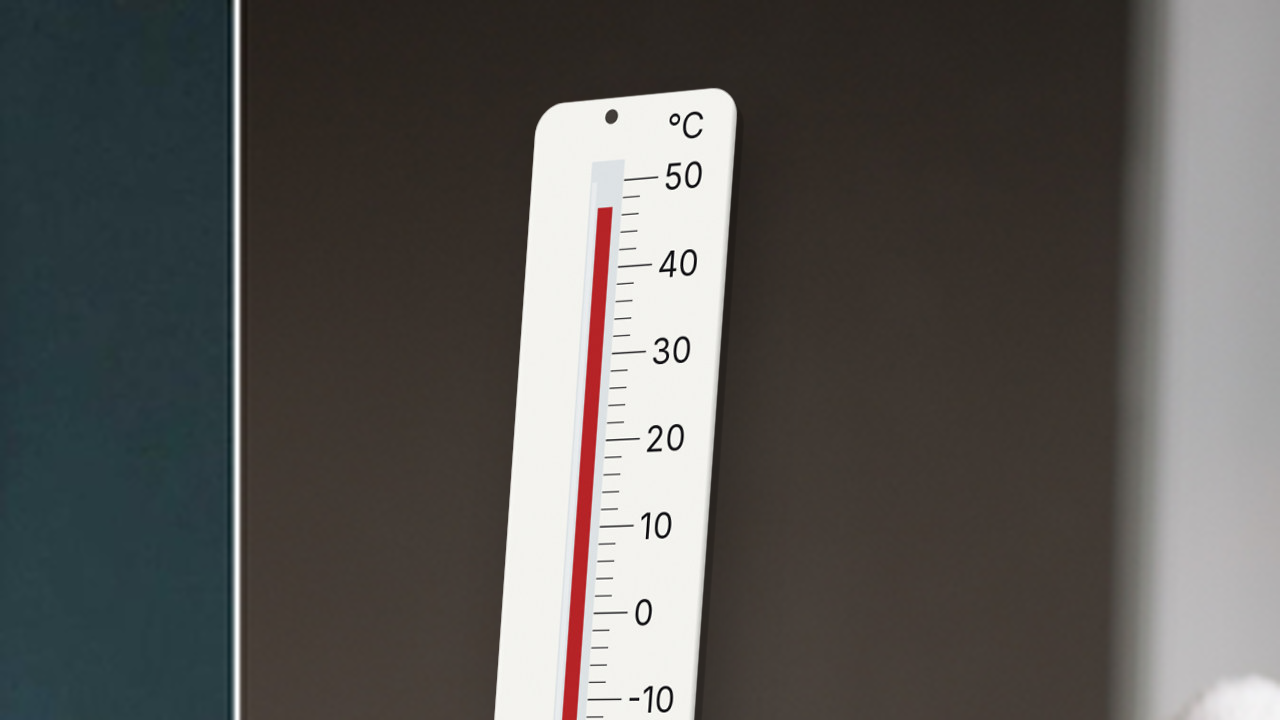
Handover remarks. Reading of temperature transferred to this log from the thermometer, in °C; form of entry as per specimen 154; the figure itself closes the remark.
47
